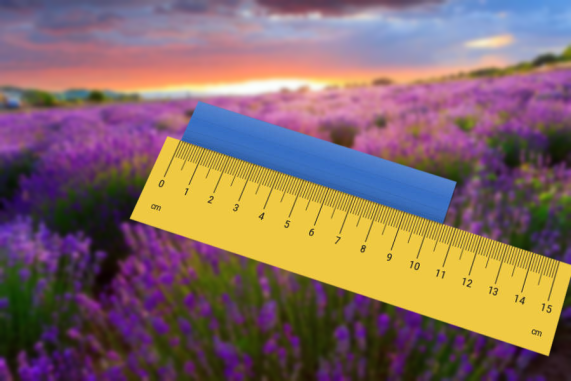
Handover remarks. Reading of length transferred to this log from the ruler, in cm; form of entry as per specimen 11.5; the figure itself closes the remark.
10.5
